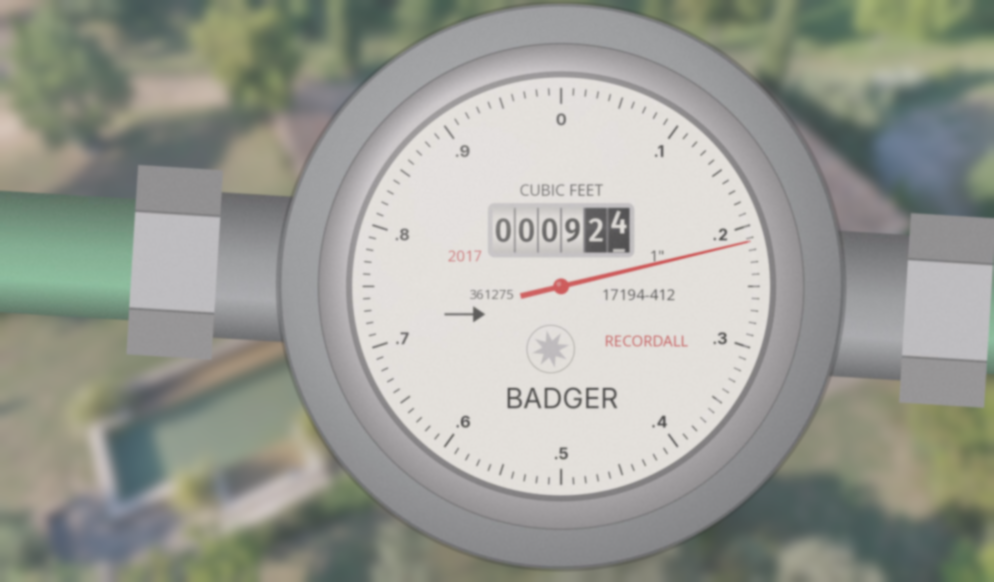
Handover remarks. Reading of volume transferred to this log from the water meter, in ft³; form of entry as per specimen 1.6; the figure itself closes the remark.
924.21
